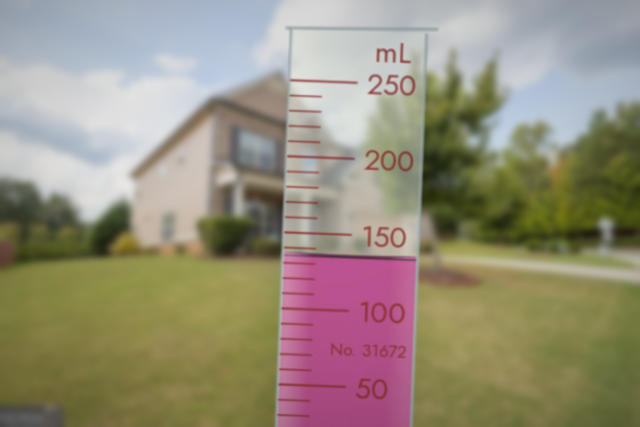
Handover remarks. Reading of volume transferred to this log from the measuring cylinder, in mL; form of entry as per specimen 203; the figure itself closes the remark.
135
